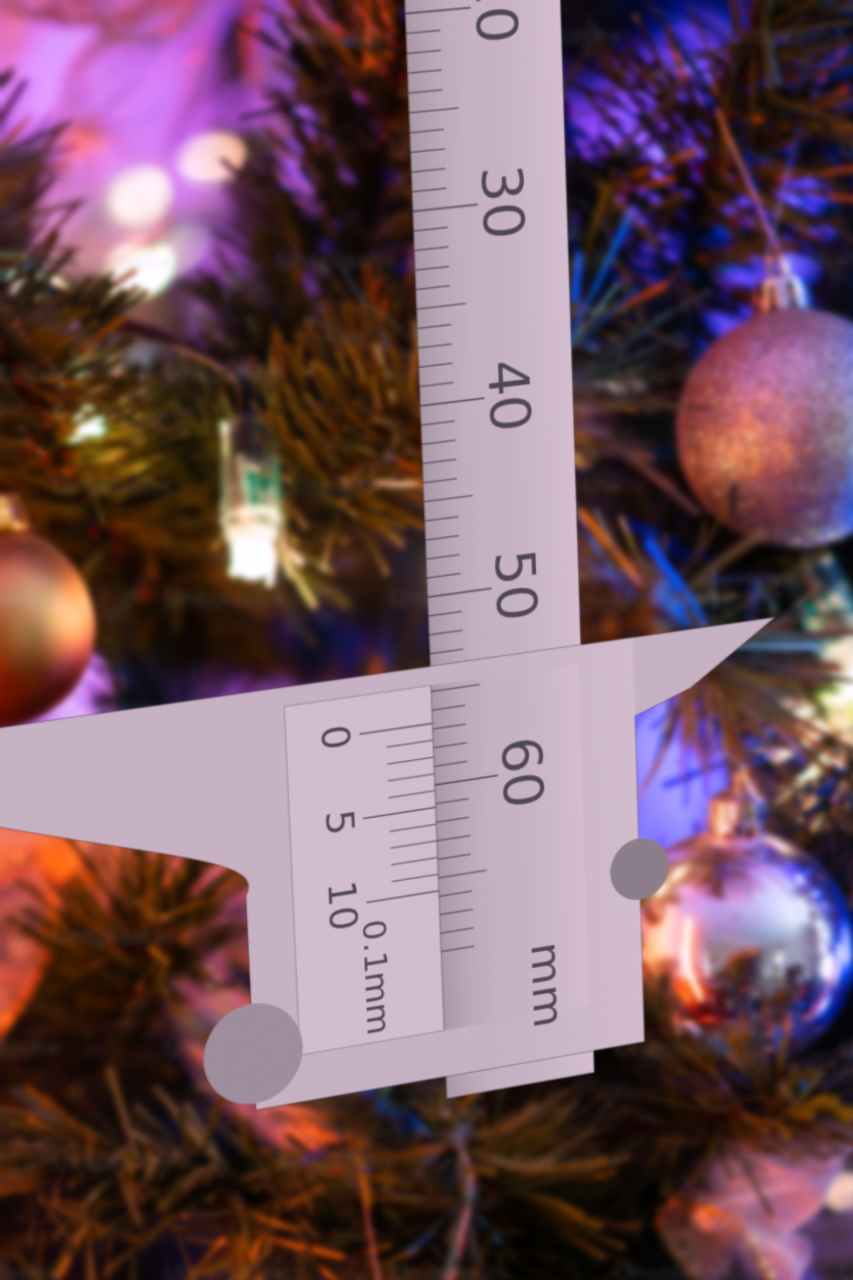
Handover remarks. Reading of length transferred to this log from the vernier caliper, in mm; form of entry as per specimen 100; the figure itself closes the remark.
56.7
